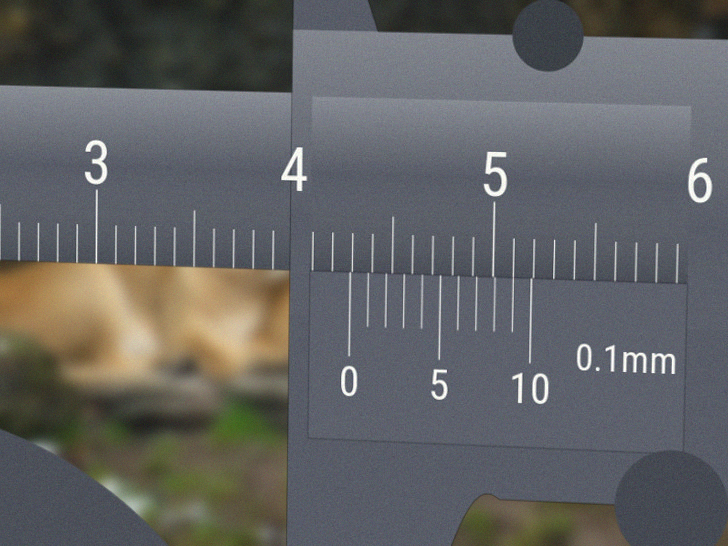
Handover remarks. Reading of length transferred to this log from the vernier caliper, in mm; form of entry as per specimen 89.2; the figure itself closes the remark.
42.9
